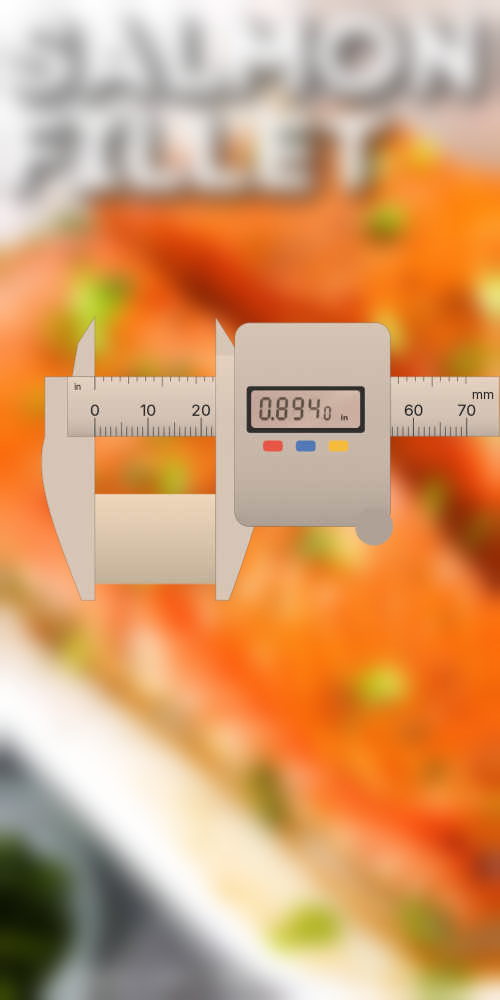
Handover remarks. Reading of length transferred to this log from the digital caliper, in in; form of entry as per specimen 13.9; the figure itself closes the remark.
0.8940
